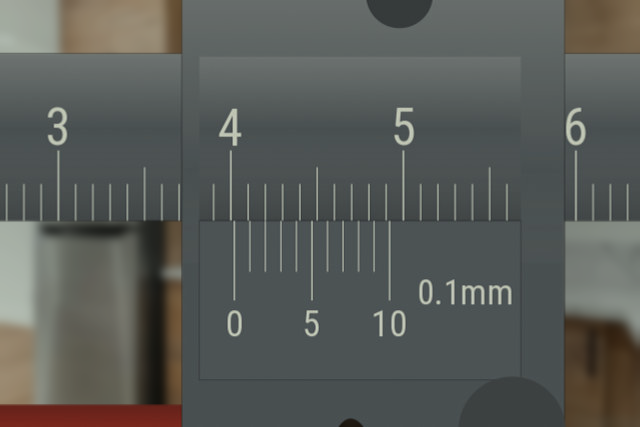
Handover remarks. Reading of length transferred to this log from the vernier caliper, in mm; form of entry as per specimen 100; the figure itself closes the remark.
40.2
